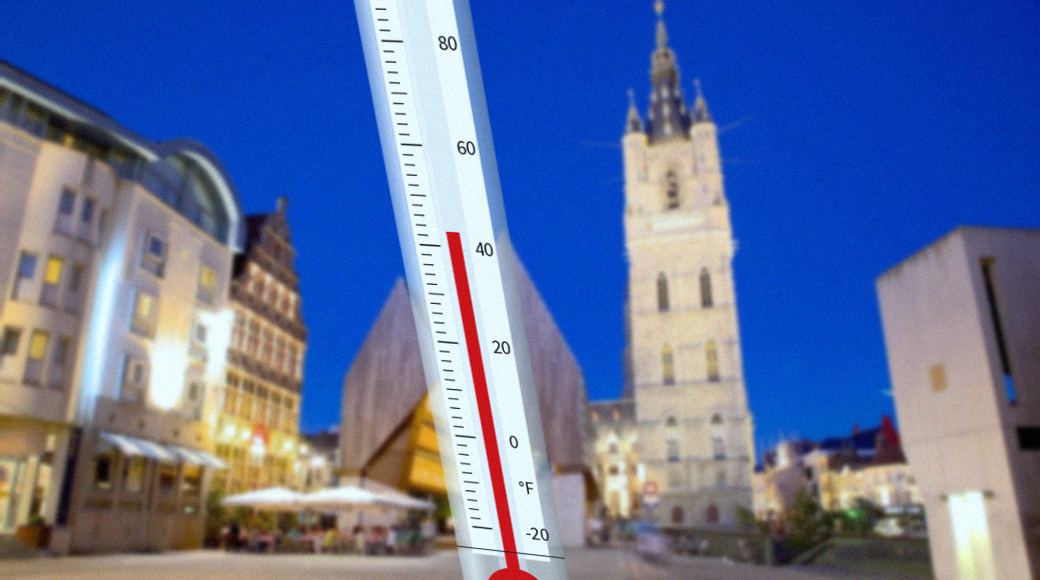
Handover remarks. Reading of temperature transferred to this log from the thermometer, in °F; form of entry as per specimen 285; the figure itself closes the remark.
43
